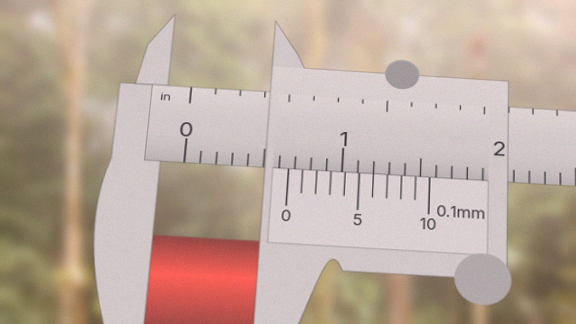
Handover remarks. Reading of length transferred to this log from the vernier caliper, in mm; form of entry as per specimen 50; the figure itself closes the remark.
6.6
